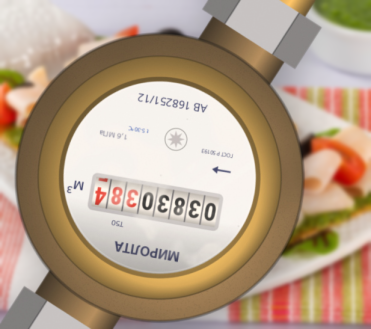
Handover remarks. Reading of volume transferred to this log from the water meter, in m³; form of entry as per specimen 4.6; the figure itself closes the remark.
3830.384
